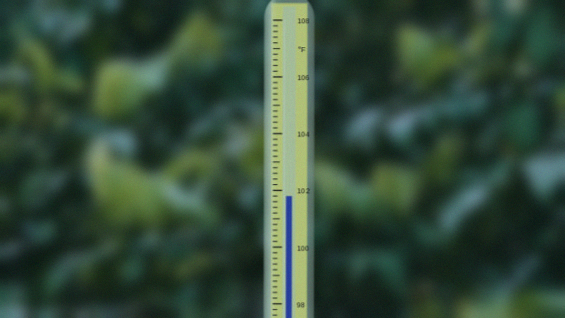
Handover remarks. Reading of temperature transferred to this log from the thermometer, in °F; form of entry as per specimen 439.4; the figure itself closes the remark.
101.8
